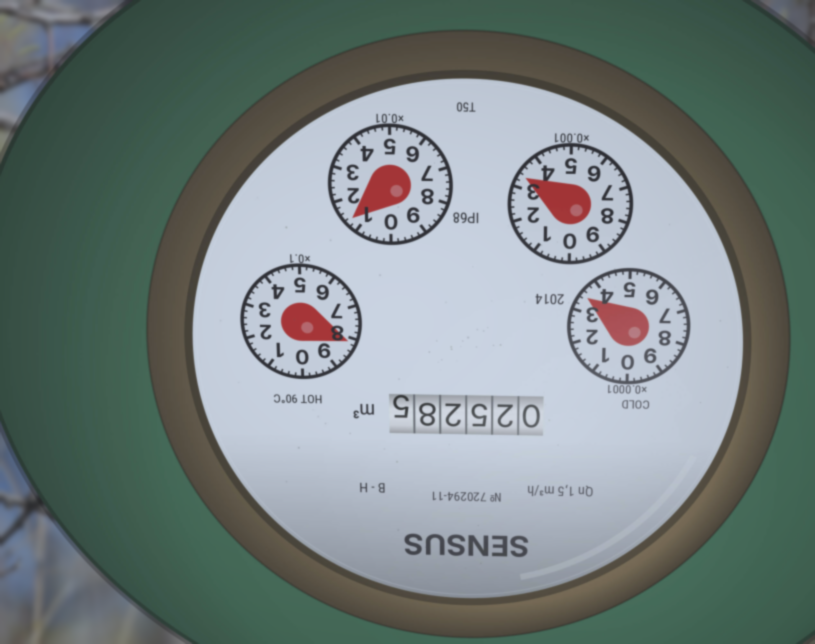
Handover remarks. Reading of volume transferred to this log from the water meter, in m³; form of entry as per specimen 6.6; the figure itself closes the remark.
25284.8133
